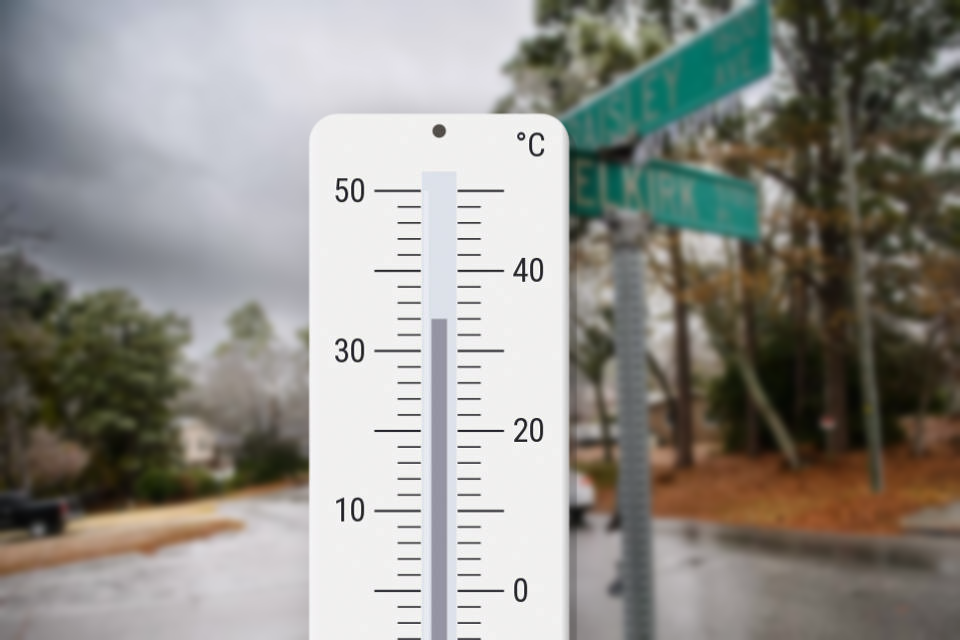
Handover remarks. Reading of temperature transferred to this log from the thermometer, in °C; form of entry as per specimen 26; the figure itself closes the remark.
34
